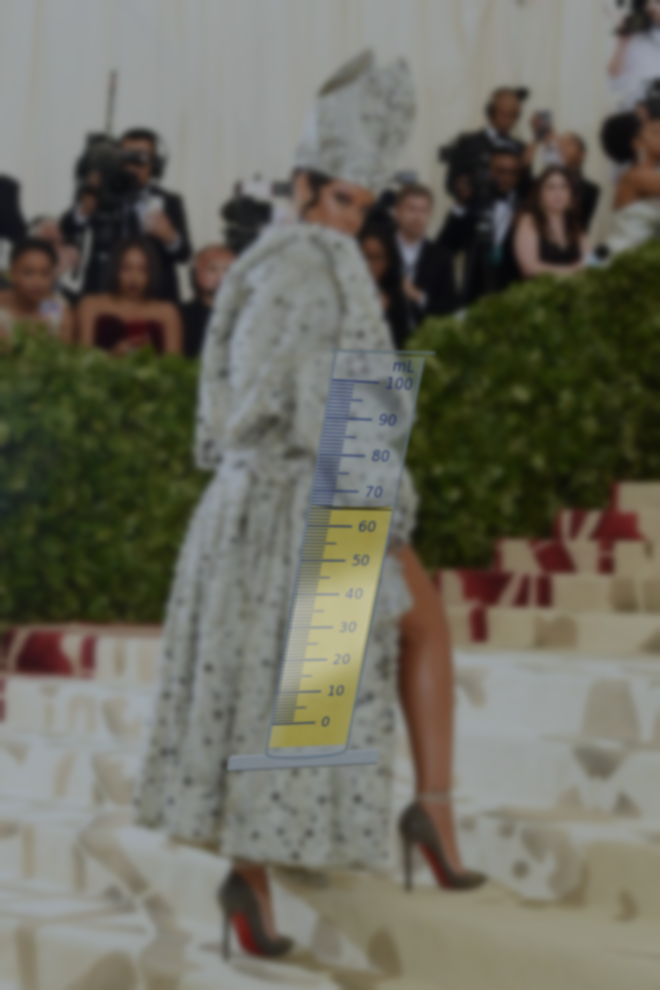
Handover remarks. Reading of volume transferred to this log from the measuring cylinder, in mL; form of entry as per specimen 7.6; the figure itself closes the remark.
65
